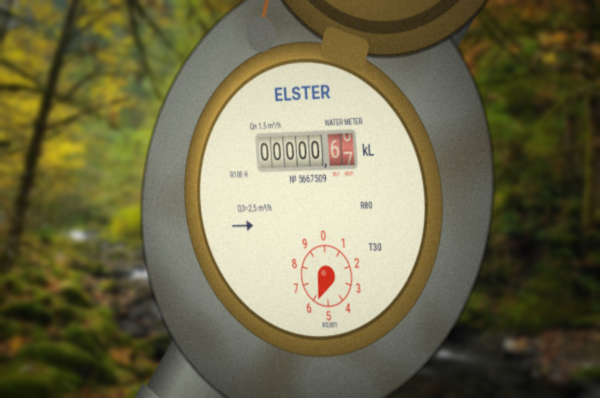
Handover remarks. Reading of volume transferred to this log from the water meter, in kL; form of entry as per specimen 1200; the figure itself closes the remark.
0.665
